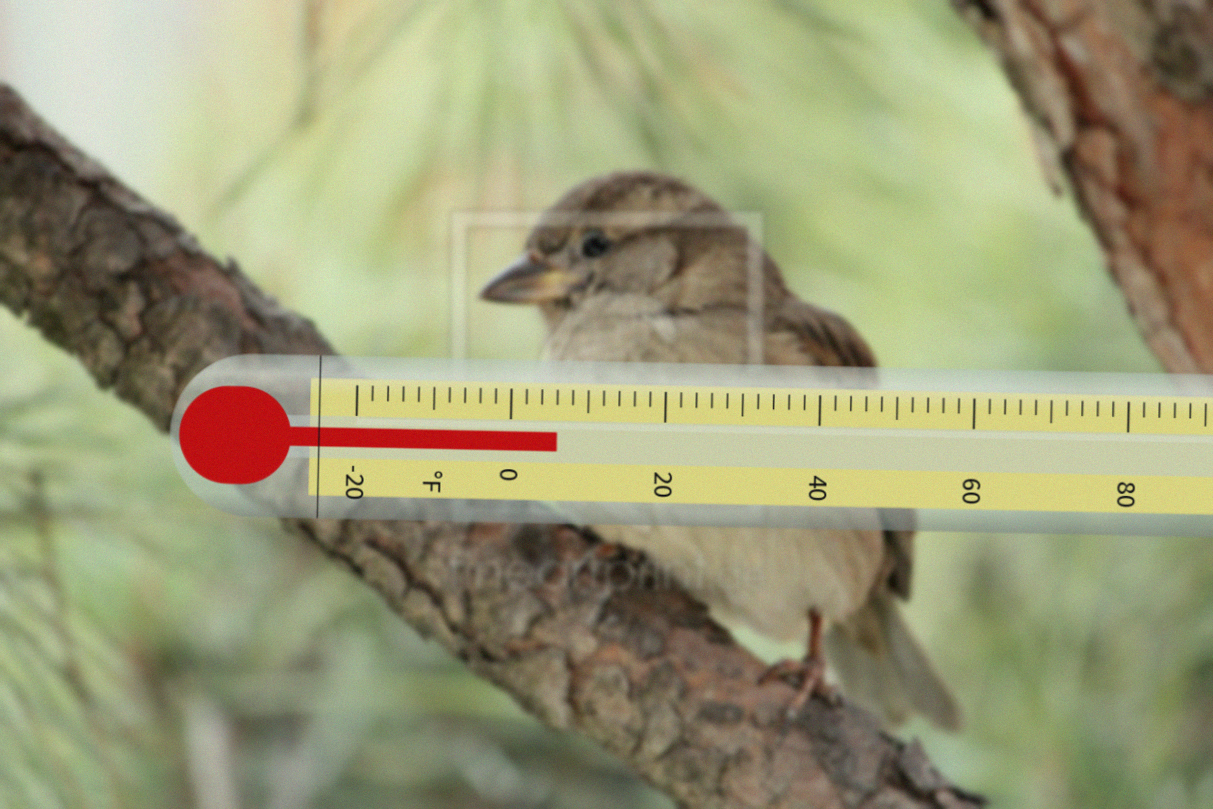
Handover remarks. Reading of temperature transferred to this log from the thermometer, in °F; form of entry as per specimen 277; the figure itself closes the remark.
6
